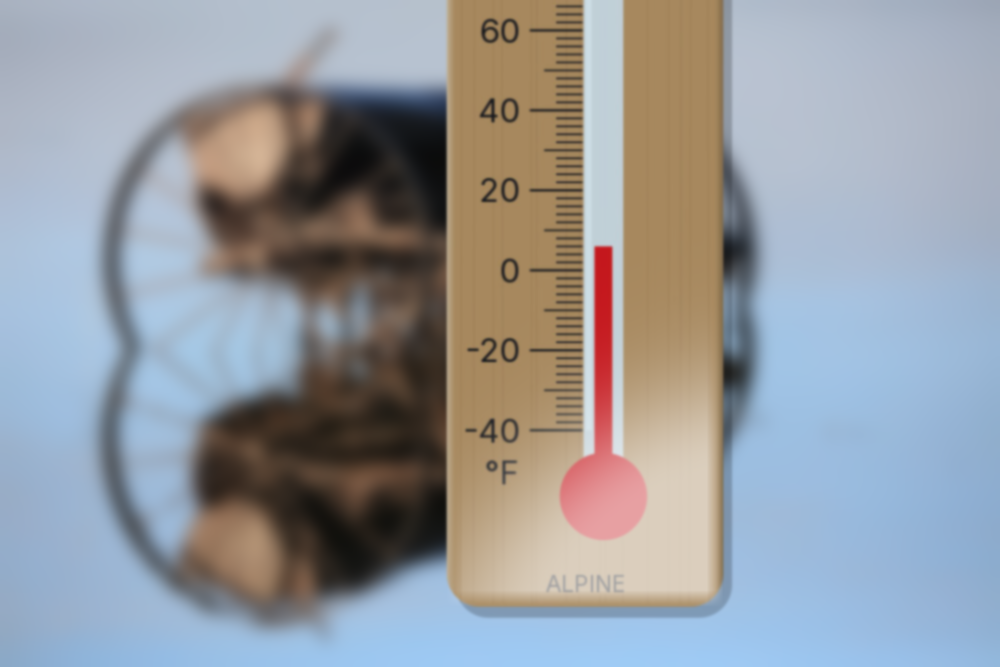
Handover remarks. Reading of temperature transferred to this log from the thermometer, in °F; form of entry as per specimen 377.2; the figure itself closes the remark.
6
